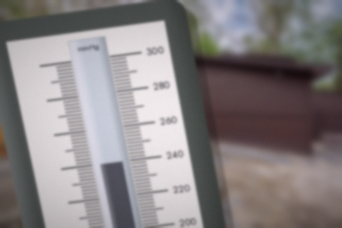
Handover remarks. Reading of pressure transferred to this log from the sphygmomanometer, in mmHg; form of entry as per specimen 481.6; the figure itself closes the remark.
240
